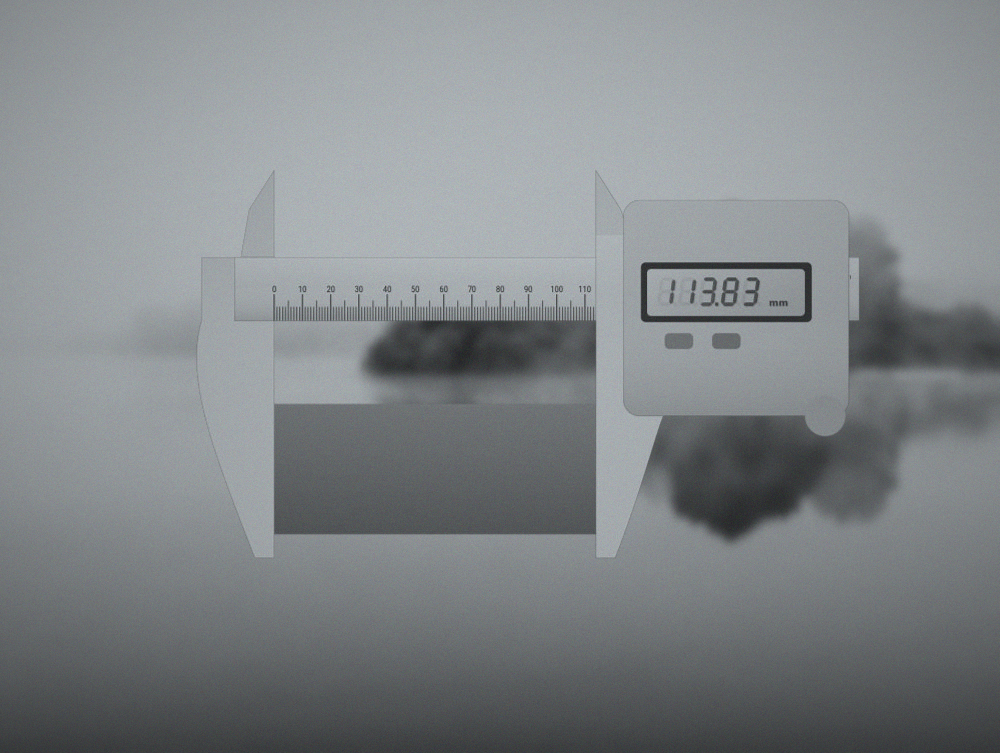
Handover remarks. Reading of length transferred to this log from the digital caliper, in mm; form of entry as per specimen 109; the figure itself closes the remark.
113.83
